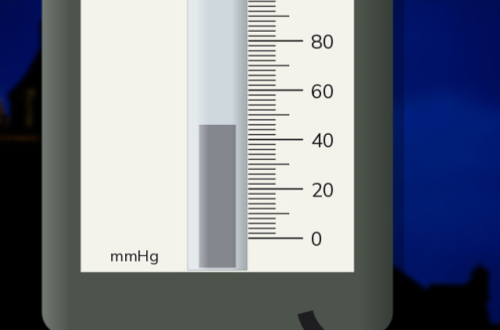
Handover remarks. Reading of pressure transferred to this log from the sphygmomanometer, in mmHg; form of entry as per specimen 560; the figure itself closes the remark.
46
